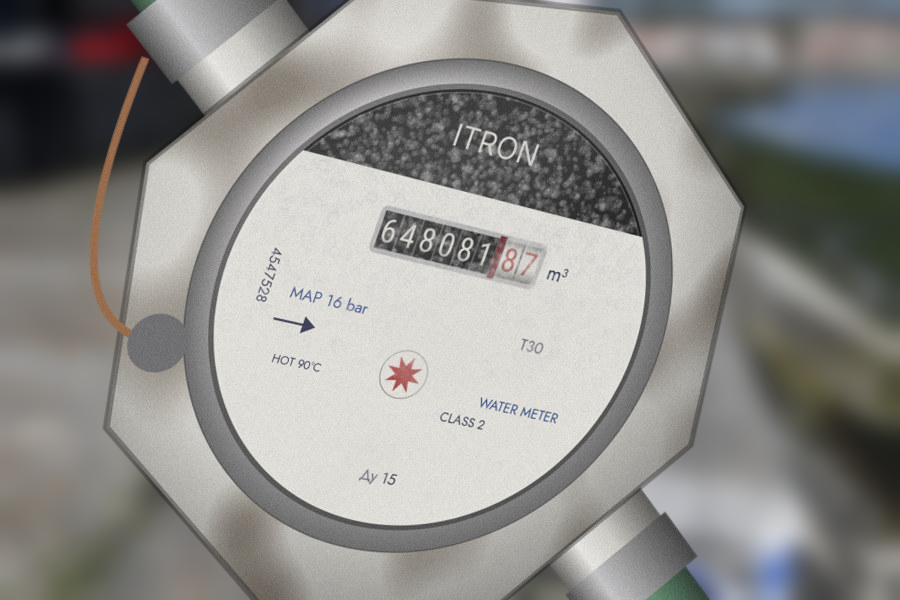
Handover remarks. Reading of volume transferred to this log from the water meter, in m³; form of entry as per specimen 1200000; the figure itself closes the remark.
648081.87
